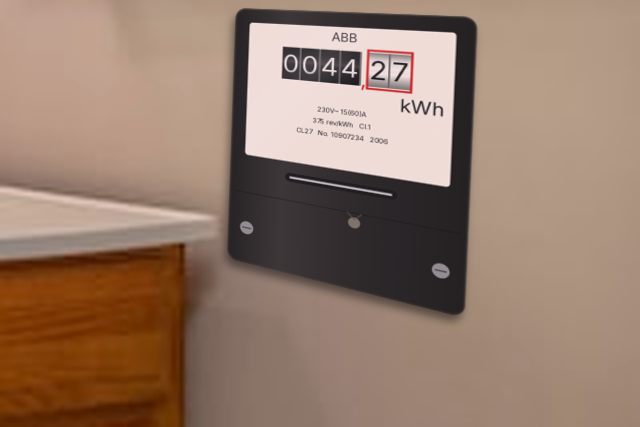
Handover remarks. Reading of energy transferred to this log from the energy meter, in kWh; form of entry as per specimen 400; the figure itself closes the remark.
44.27
